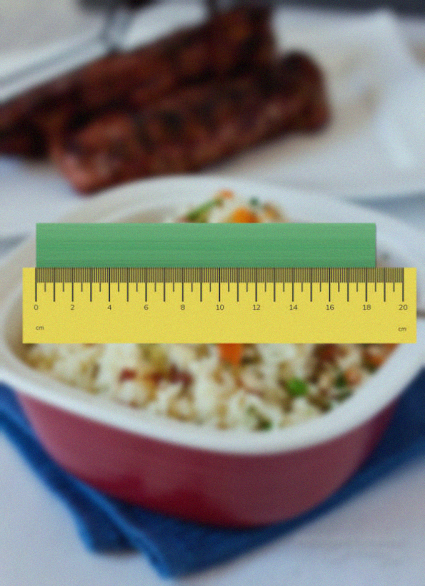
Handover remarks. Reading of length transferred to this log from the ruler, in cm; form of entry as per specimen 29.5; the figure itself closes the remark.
18.5
